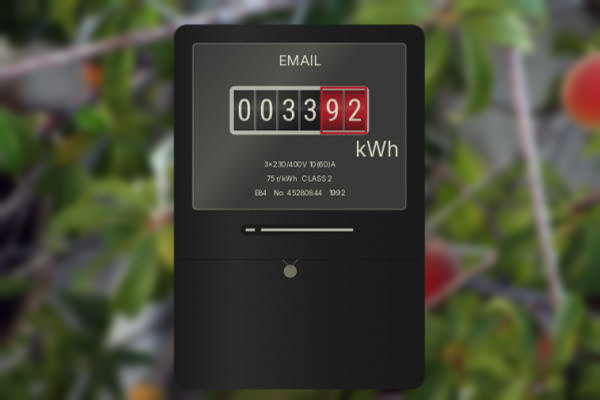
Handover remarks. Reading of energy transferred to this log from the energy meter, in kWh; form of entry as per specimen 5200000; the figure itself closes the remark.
33.92
